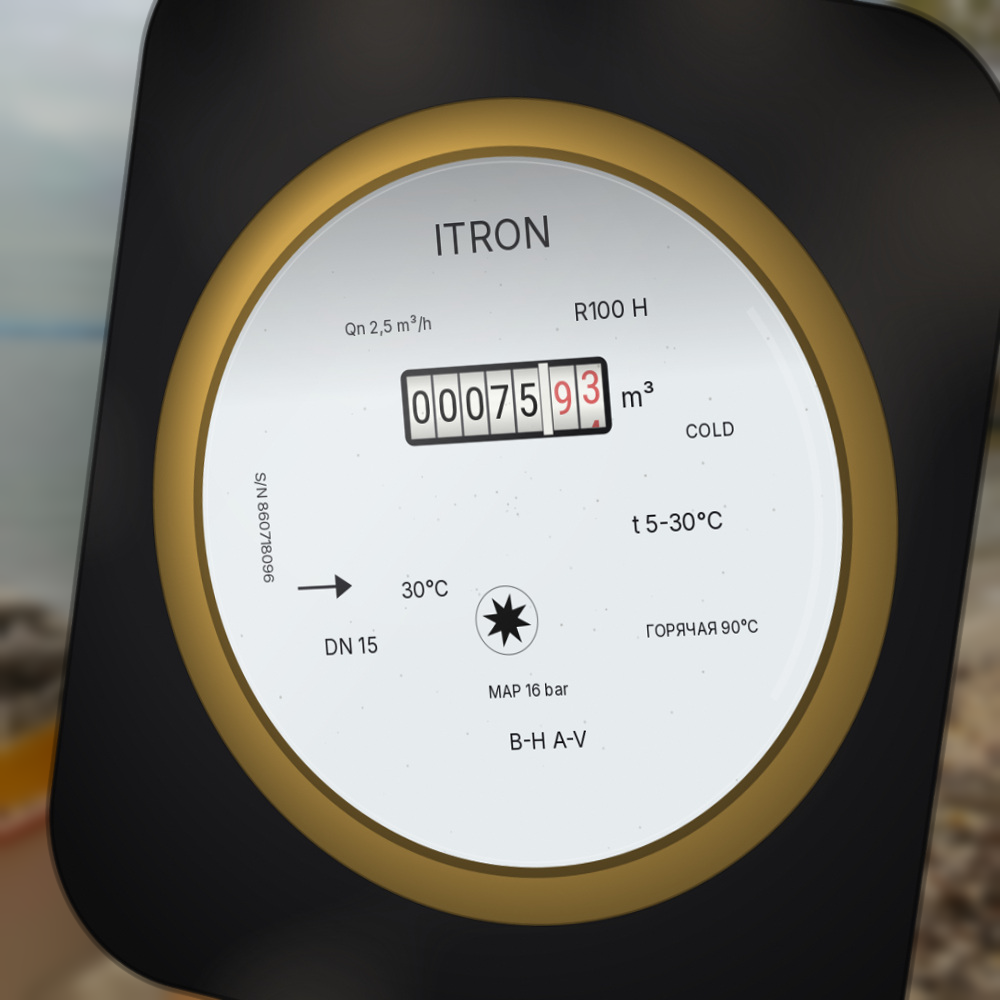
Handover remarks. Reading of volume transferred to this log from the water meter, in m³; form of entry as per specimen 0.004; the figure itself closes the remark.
75.93
